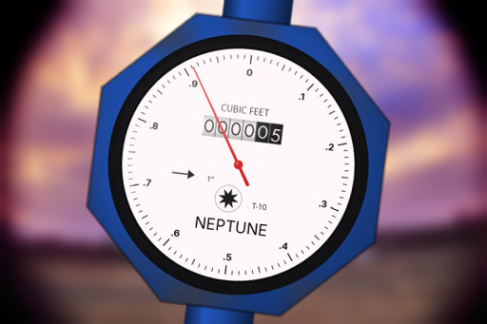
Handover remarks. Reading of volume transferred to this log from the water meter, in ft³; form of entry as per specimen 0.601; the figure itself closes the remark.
4.91
